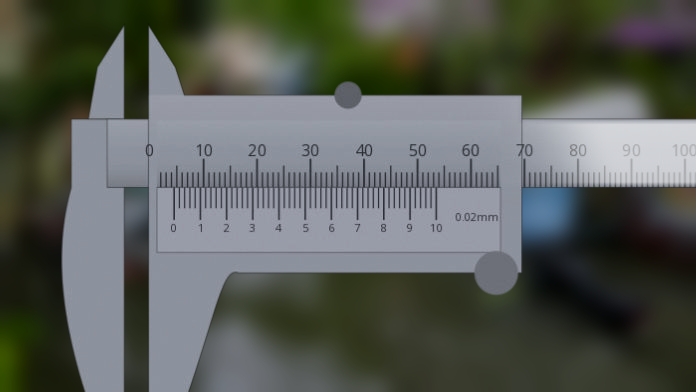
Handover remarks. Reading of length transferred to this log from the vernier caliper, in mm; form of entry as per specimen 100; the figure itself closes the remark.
4.5
